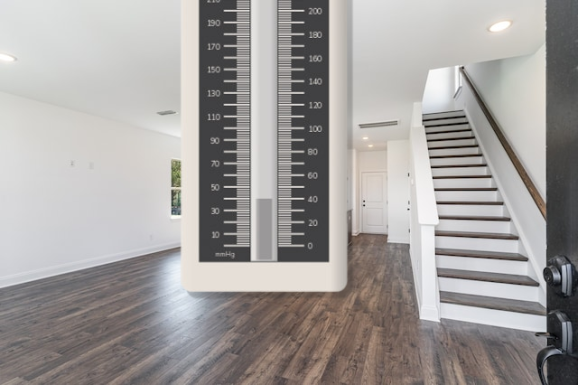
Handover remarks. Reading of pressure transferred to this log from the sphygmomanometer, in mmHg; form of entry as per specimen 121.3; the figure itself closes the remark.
40
